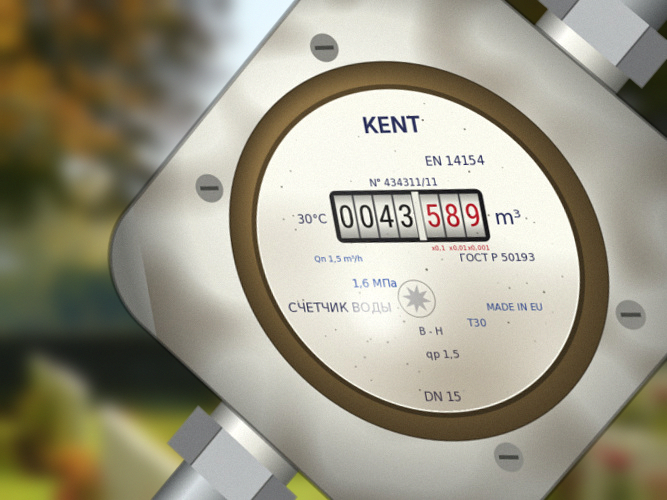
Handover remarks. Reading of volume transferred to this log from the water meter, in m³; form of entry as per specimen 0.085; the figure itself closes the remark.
43.589
